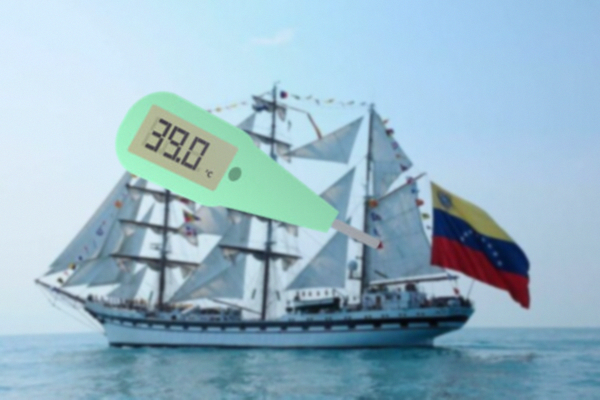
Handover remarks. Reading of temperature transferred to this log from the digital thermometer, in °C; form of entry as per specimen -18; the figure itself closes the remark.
39.0
